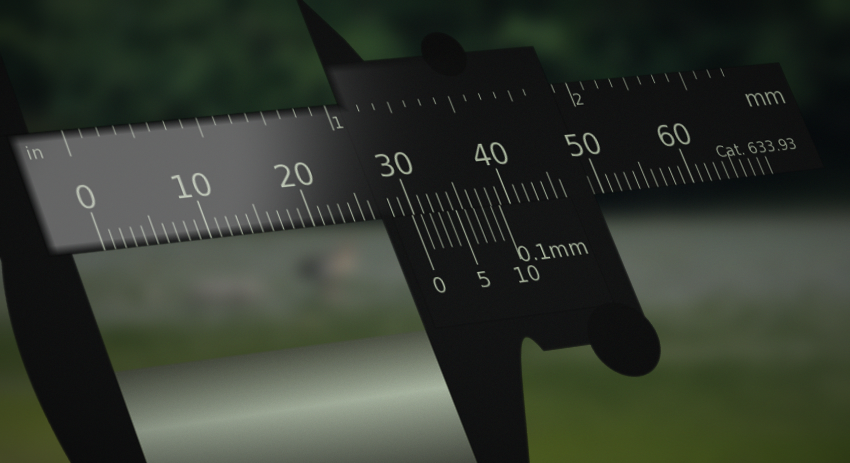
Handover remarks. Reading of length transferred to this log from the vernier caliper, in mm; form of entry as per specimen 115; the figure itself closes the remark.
29.8
